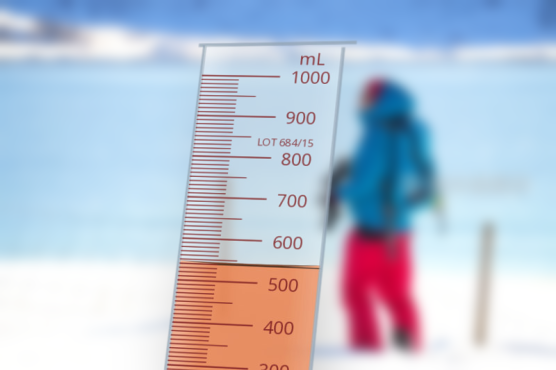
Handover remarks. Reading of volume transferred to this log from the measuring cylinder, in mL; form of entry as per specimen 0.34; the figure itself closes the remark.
540
